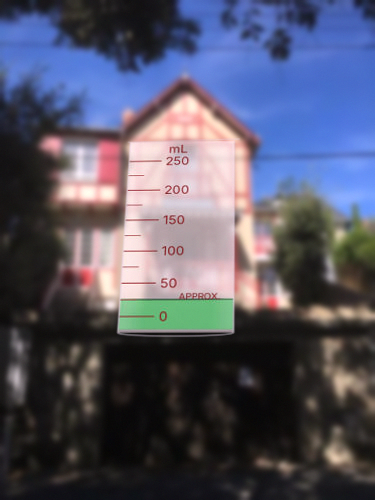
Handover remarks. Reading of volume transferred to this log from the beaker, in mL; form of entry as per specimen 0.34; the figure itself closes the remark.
25
